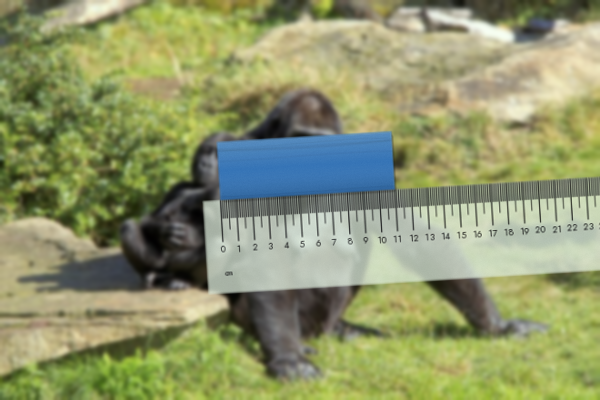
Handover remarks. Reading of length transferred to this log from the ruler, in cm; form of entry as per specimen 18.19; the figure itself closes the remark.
11
